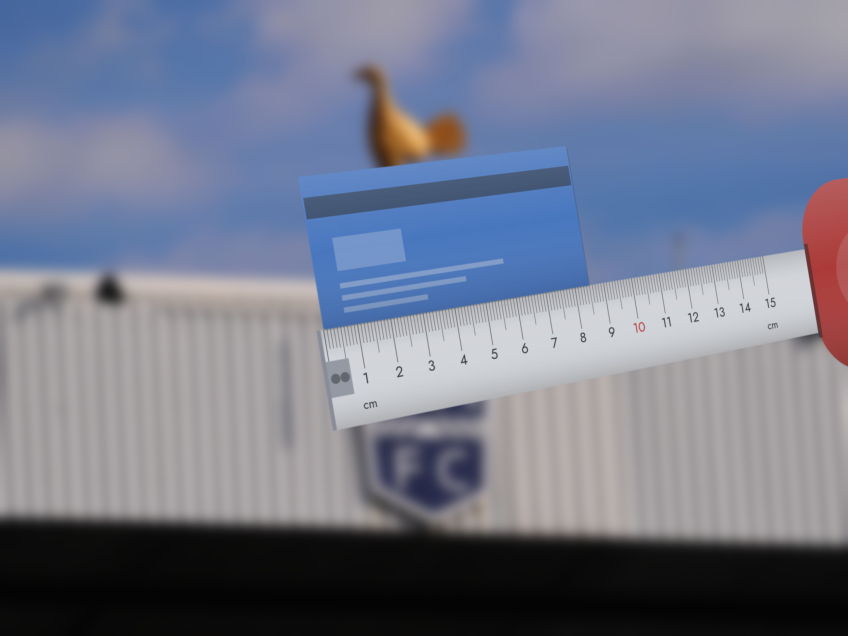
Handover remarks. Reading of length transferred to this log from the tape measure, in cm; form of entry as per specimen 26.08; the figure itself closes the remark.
8.5
